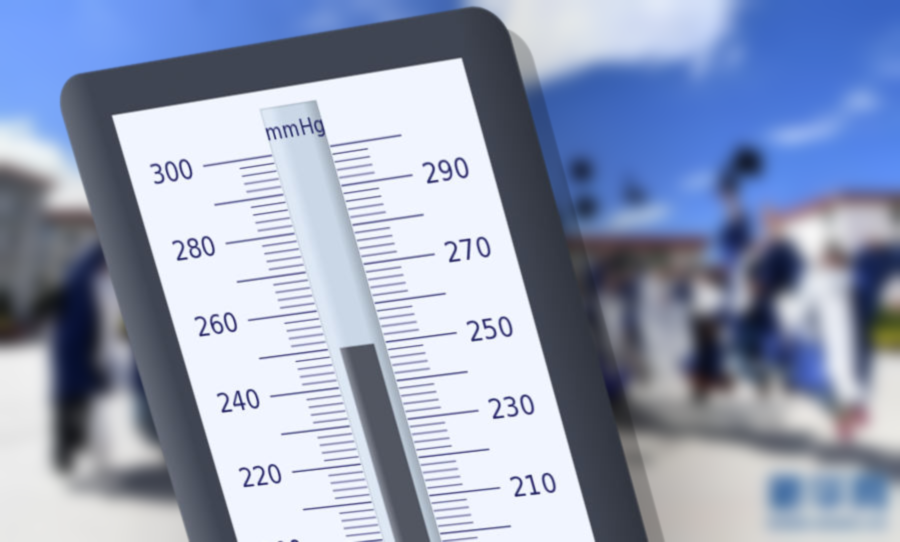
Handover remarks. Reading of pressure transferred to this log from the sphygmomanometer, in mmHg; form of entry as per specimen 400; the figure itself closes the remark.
250
